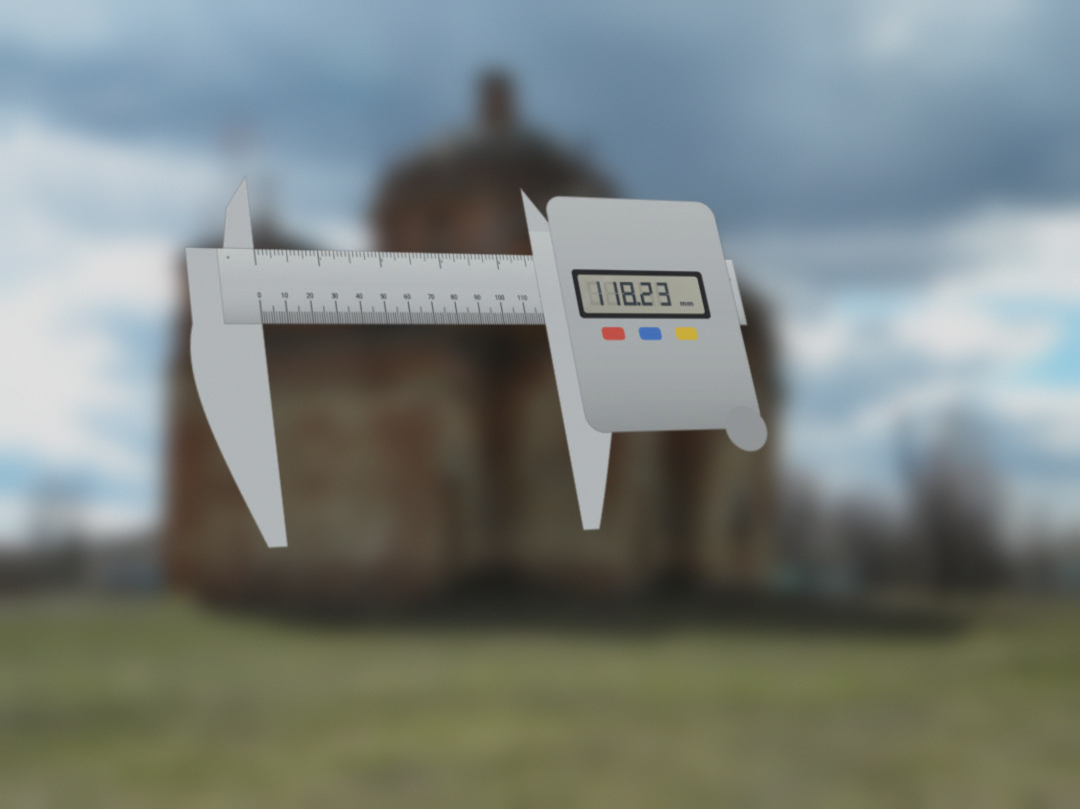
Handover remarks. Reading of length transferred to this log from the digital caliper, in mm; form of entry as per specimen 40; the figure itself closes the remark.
118.23
